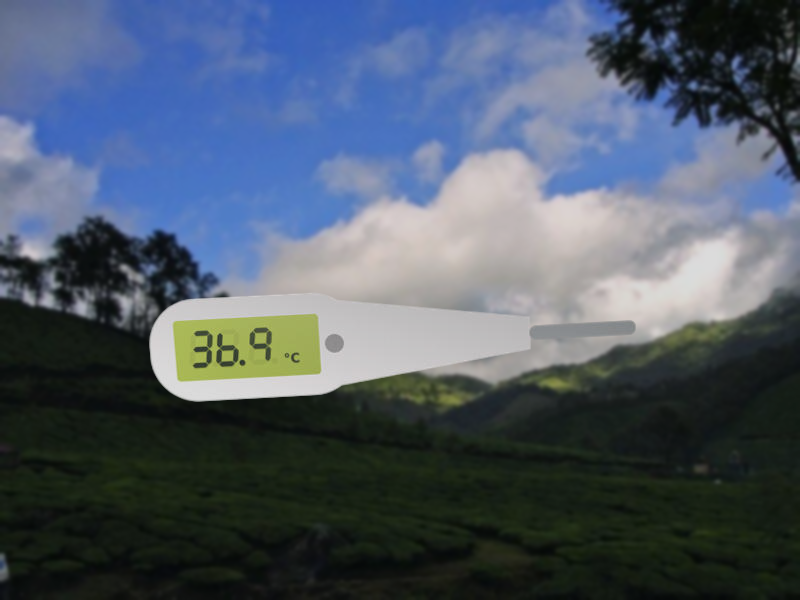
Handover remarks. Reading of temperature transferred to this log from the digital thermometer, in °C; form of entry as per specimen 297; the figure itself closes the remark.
36.9
